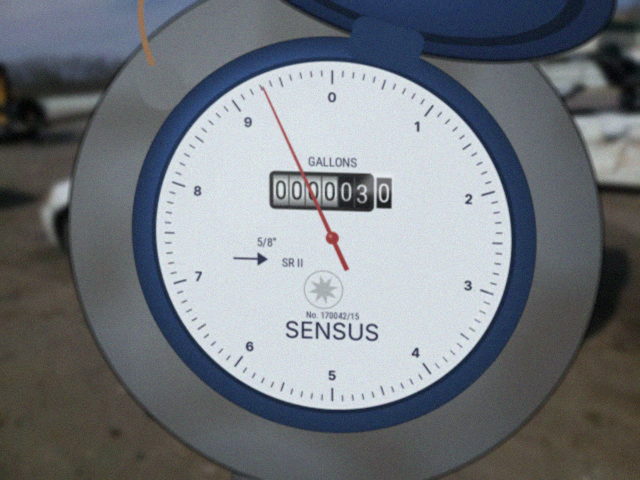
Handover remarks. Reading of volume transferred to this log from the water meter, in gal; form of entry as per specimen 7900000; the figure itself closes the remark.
29.3
